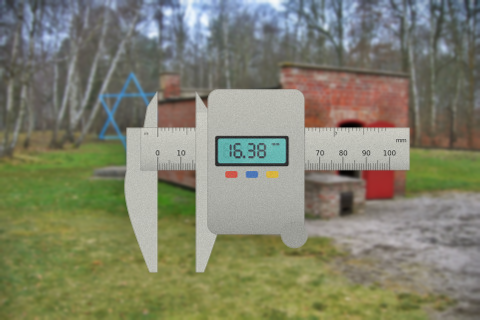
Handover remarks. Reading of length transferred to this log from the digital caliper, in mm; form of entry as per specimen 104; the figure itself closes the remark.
16.38
